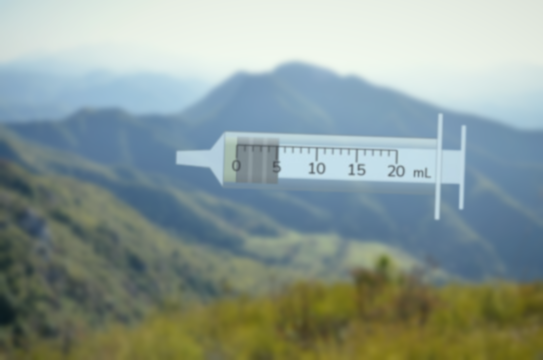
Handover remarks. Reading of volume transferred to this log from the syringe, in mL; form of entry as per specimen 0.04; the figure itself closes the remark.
0
